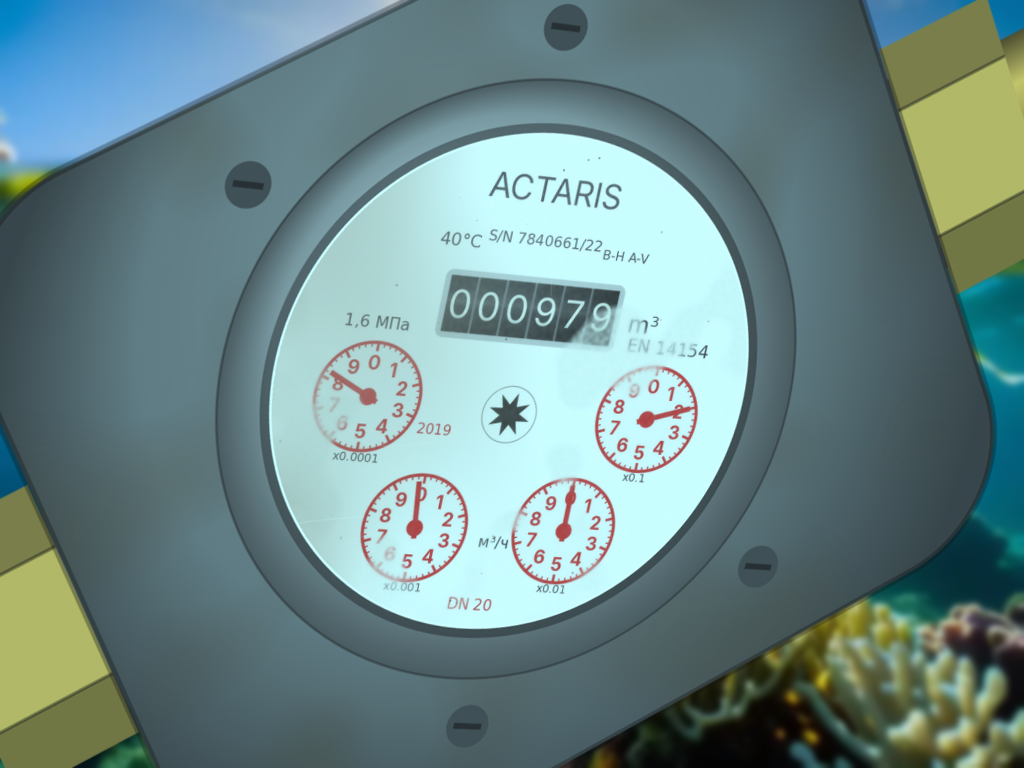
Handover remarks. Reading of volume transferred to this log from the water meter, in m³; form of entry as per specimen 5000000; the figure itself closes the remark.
979.1998
